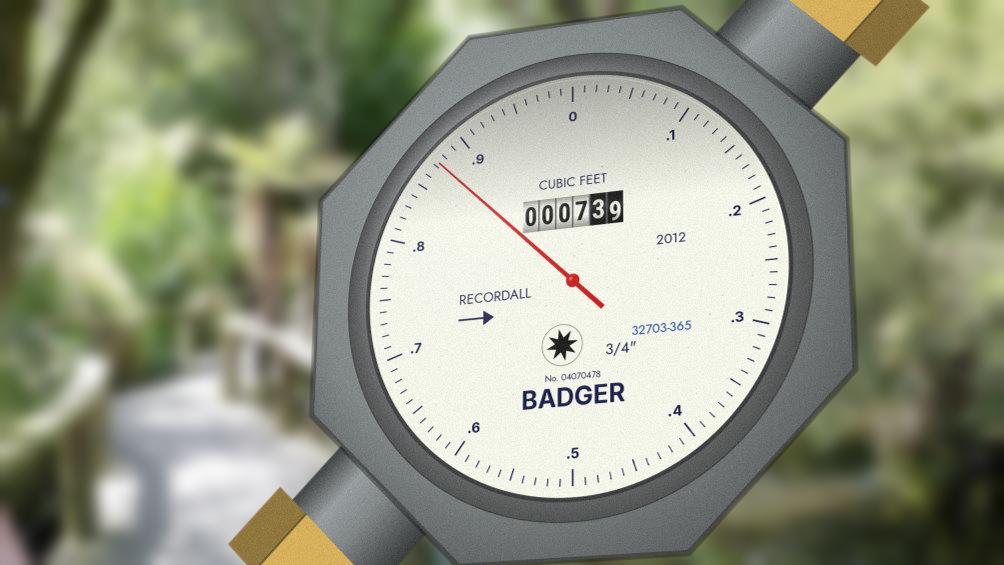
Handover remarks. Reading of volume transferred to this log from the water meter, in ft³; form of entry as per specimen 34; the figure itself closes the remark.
738.87
